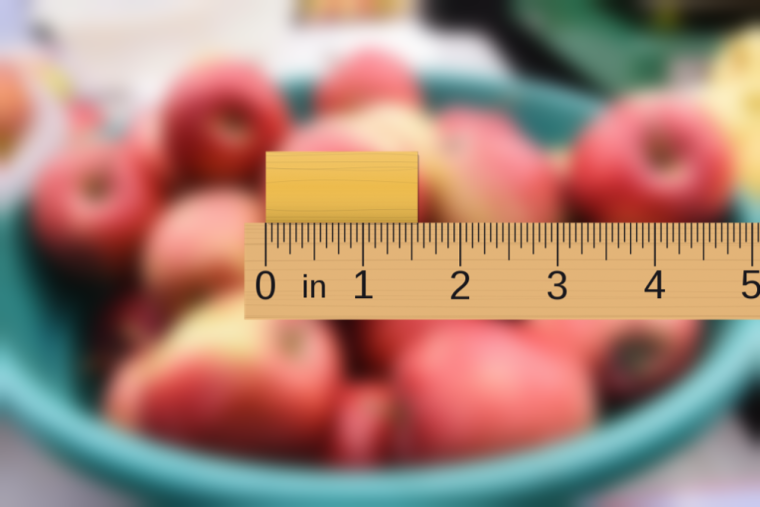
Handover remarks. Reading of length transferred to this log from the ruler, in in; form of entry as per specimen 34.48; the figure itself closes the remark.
1.5625
